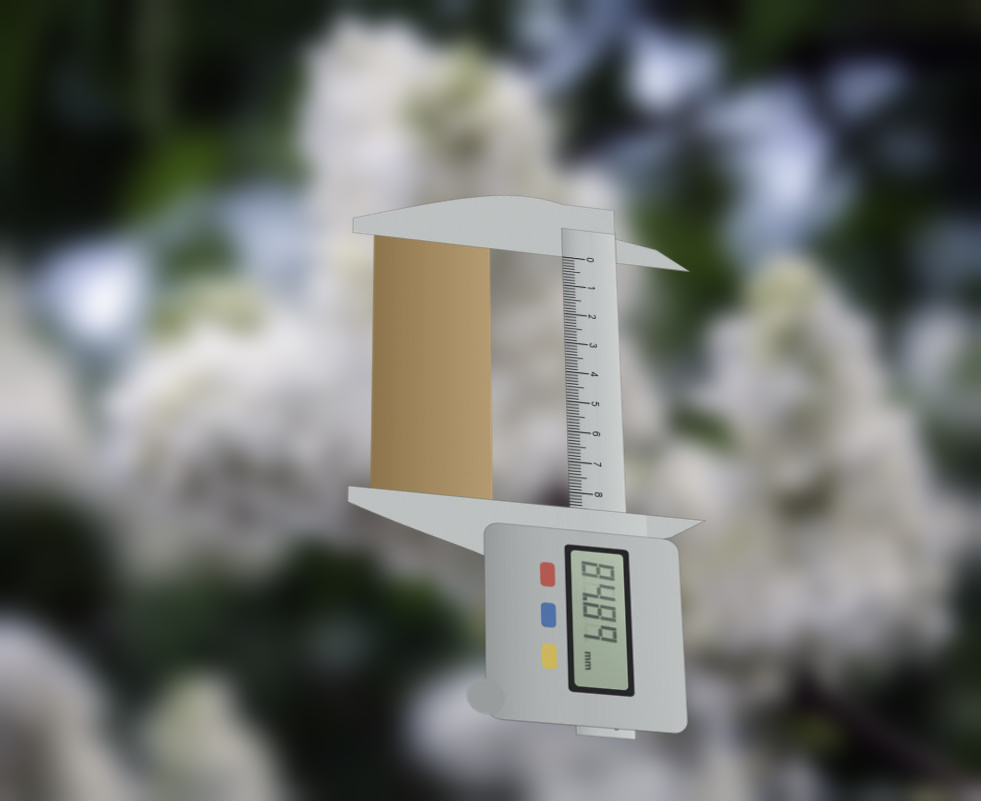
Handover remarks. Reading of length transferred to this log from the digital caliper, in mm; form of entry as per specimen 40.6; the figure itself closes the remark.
84.89
